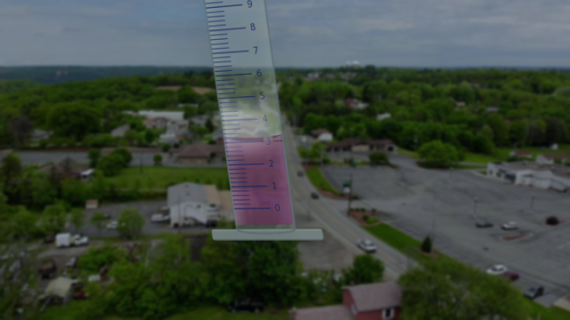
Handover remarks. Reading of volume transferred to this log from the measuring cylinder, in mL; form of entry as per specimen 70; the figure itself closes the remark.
3
